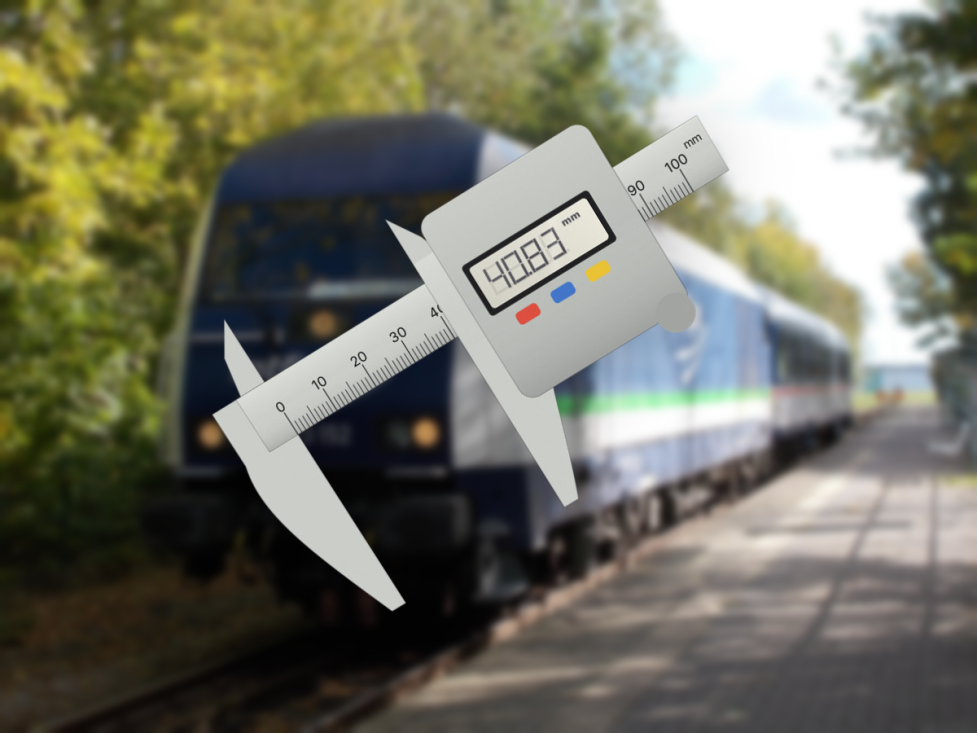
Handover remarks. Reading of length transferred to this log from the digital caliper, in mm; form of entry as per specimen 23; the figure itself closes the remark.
40.83
